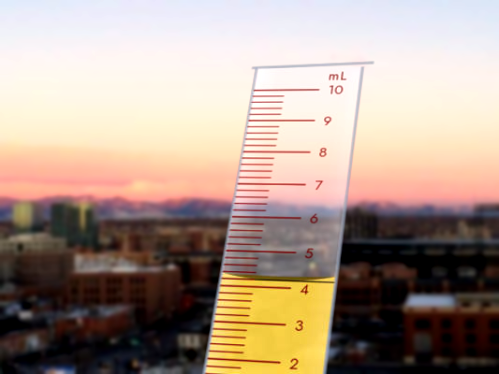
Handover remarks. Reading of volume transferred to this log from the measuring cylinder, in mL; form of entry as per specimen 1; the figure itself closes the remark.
4.2
